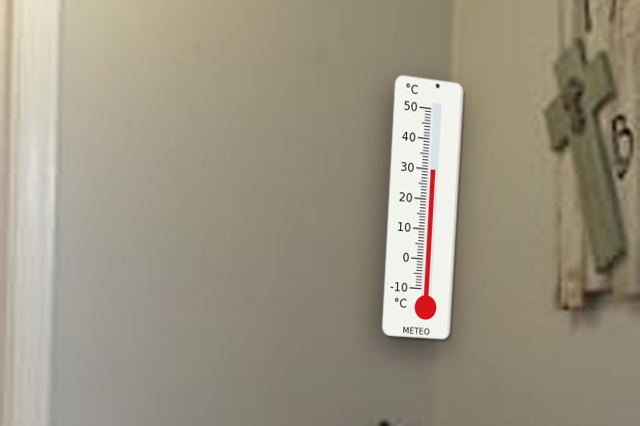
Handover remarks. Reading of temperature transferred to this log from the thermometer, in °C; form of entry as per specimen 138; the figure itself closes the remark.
30
